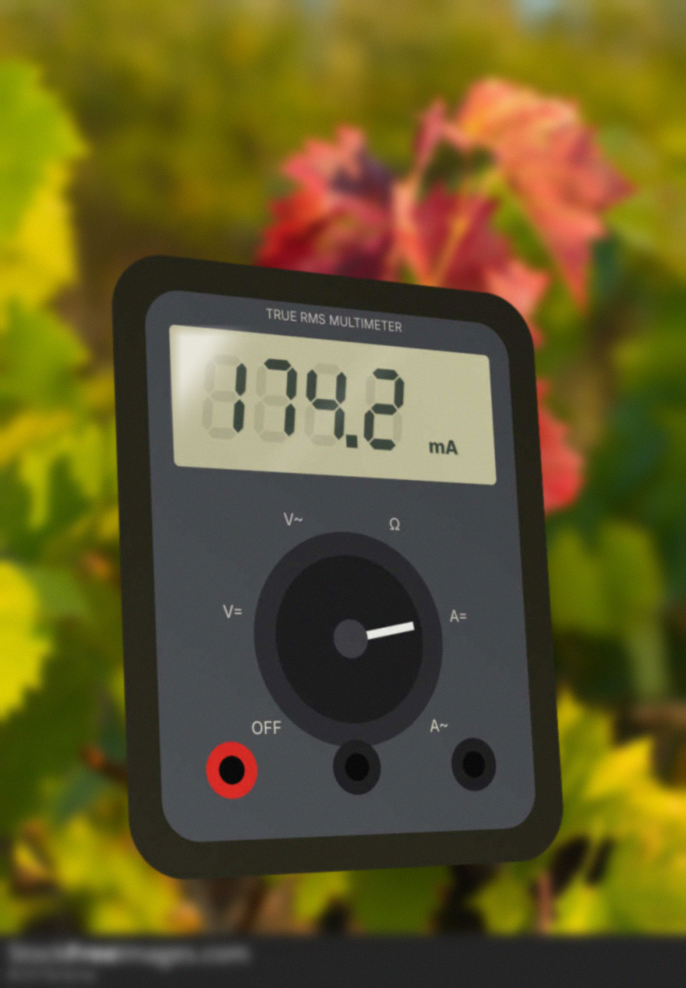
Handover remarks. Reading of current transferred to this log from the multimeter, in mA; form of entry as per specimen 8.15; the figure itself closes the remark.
174.2
